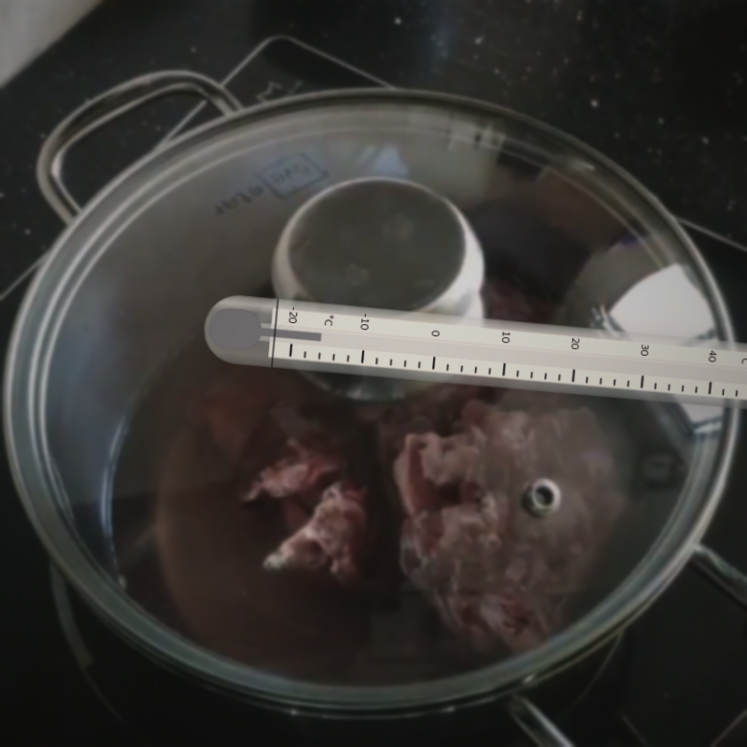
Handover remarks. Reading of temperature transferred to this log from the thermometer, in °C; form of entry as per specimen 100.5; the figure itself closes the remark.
-16
